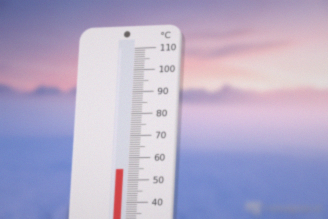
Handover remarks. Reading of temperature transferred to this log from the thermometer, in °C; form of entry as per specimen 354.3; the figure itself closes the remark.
55
